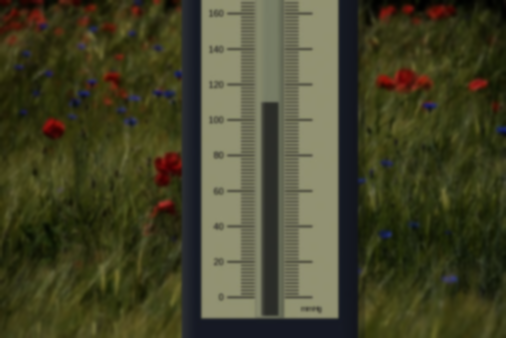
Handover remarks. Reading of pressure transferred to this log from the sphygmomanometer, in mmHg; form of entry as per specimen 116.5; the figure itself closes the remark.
110
